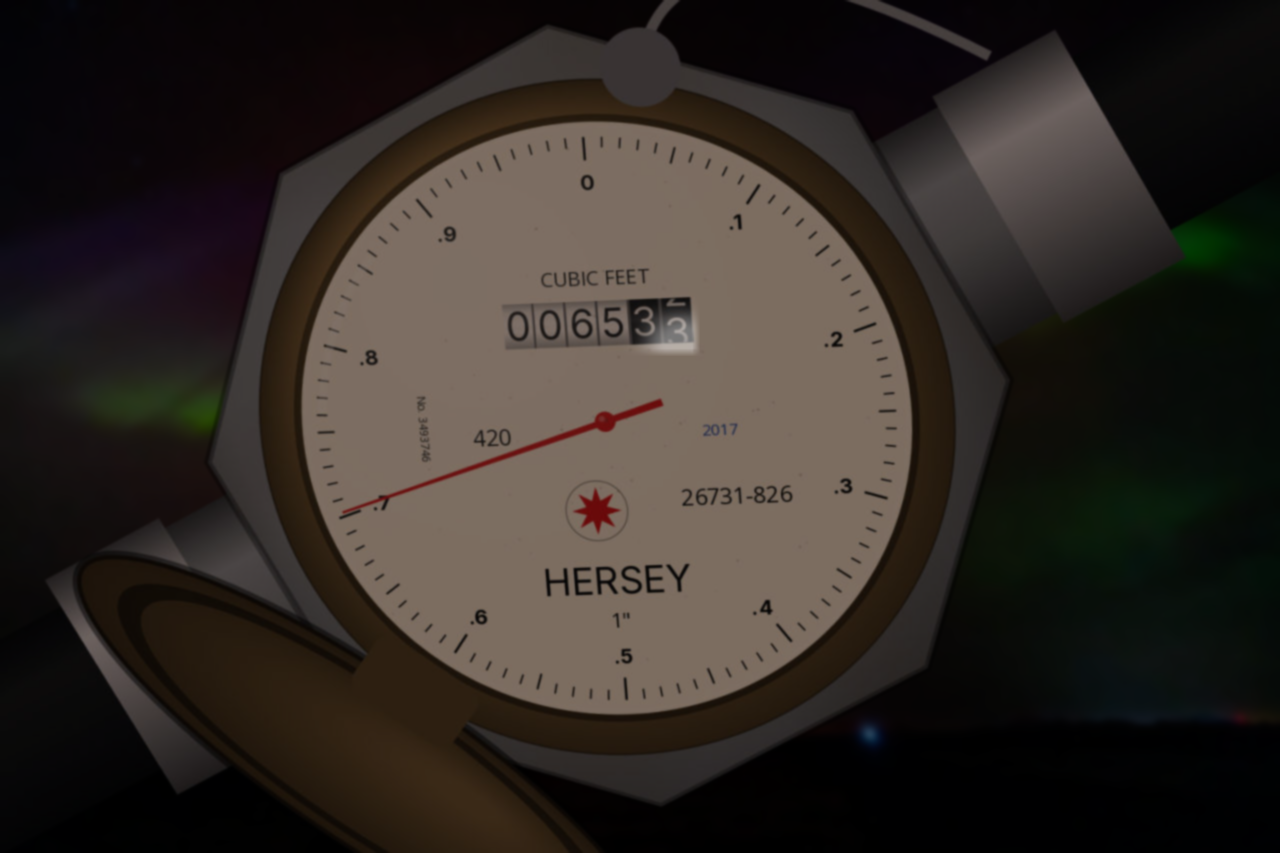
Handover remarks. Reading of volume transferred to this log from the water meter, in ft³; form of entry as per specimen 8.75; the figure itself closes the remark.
6532.70
